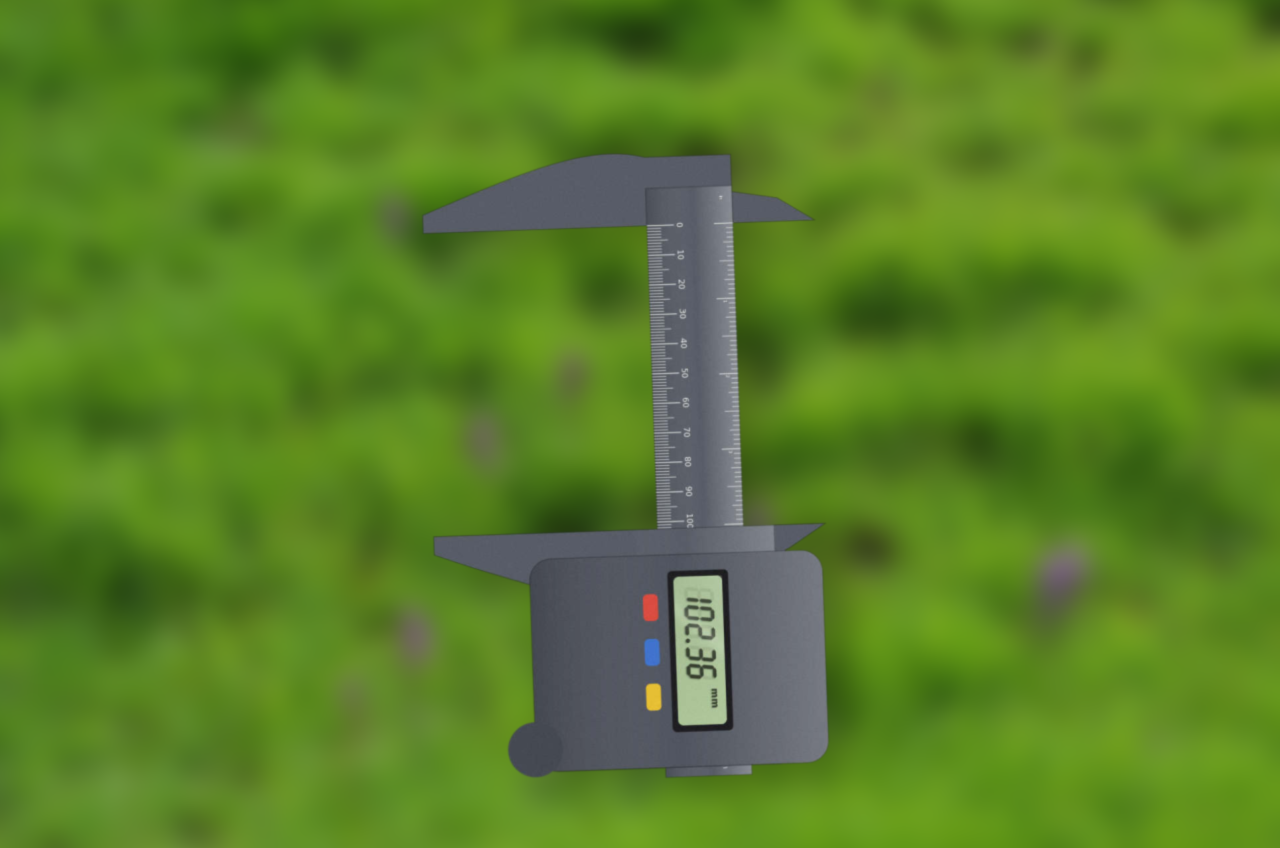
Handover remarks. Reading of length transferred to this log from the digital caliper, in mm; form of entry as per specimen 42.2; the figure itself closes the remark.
102.36
